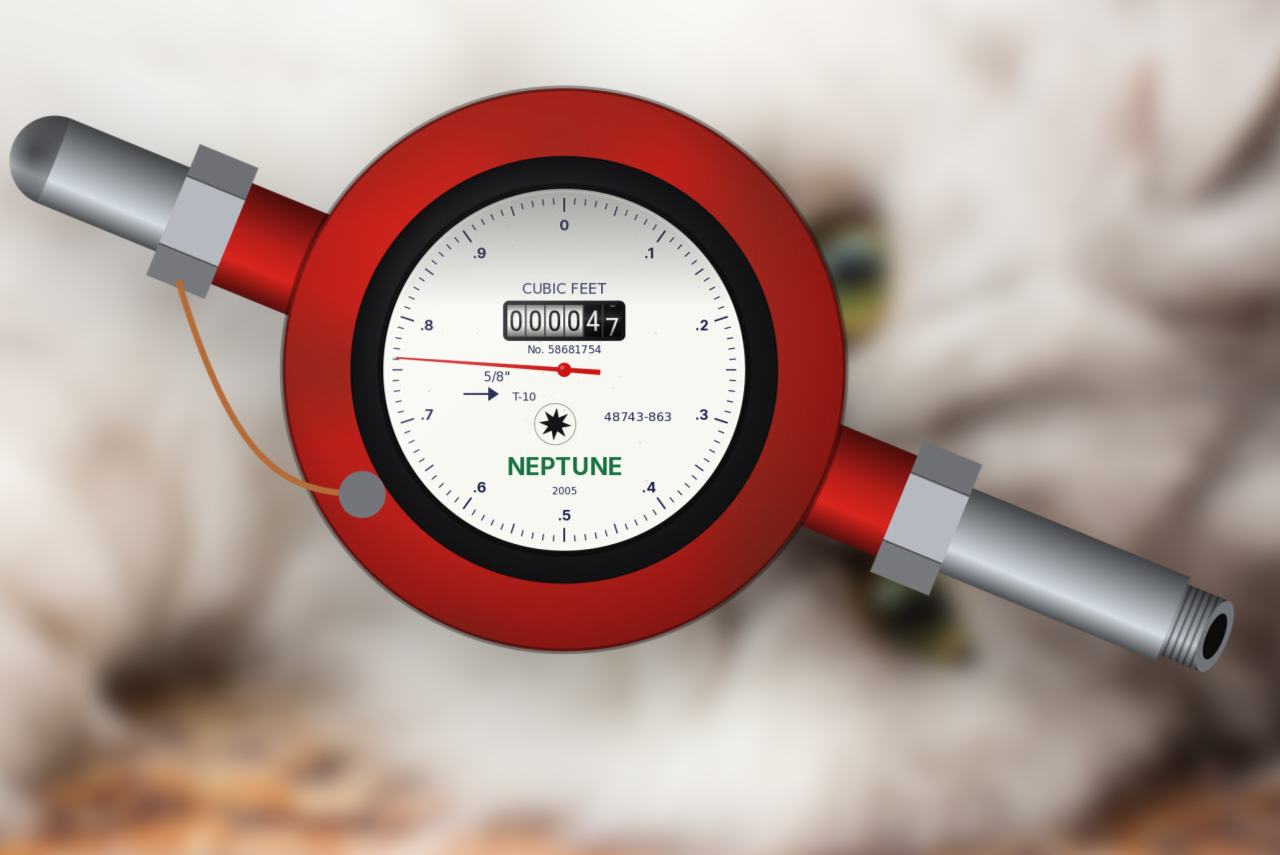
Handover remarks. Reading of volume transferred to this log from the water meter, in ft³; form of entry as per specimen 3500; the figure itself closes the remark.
46.76
